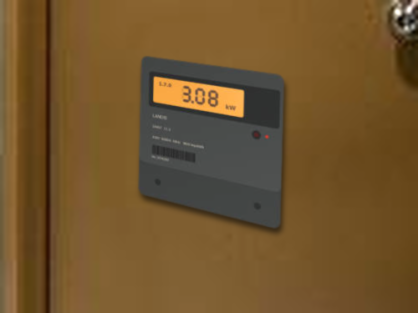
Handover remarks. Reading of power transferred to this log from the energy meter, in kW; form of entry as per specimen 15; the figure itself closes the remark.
3.08
